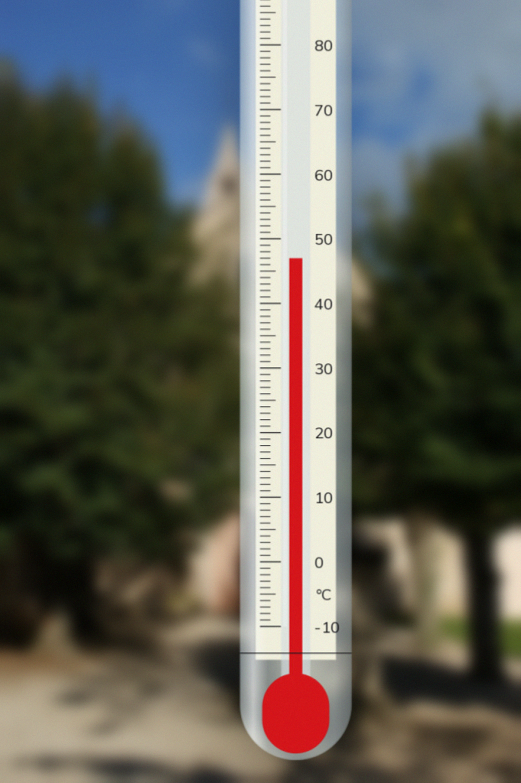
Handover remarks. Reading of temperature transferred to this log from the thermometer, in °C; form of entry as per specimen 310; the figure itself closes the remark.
47
